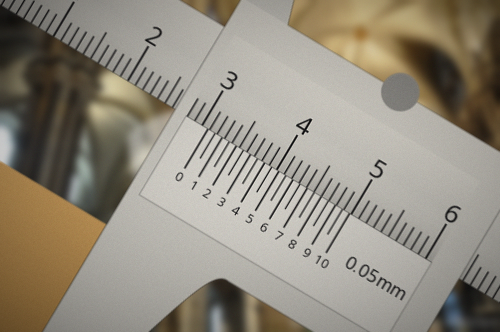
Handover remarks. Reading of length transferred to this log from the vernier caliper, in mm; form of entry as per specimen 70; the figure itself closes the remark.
30.8
